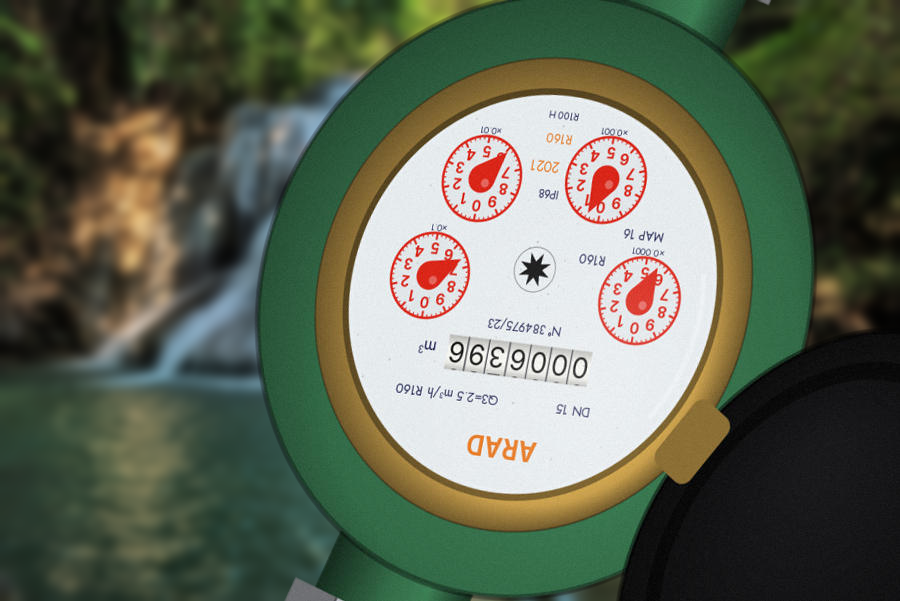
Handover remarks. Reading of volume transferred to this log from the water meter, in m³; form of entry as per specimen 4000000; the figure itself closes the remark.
6396.6605
